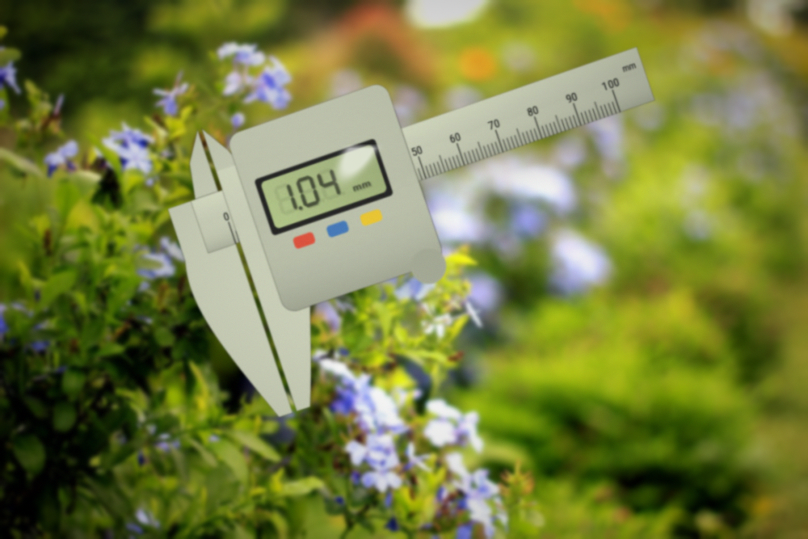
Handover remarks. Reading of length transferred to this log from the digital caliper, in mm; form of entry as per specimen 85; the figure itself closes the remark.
1.04
